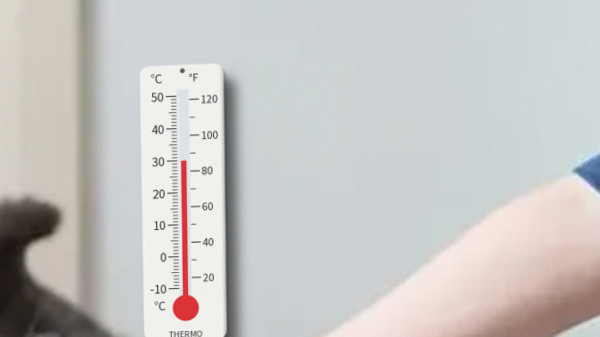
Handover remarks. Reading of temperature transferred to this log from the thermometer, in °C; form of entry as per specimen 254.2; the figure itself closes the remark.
30
